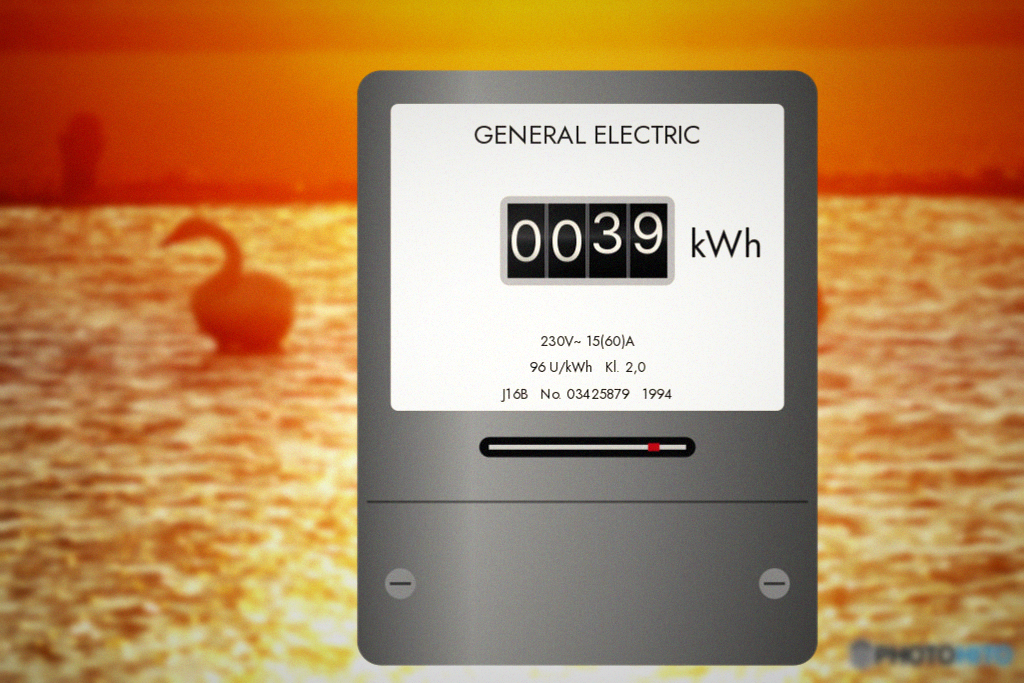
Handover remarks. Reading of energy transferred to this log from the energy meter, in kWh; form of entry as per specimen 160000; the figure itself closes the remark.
39
